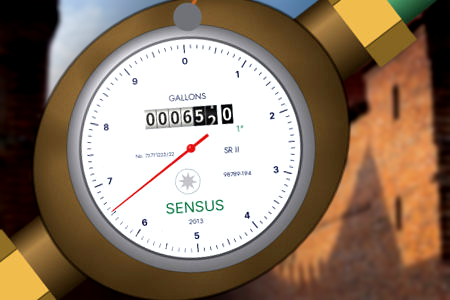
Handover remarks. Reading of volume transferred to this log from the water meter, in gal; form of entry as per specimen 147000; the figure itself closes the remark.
6516.5
